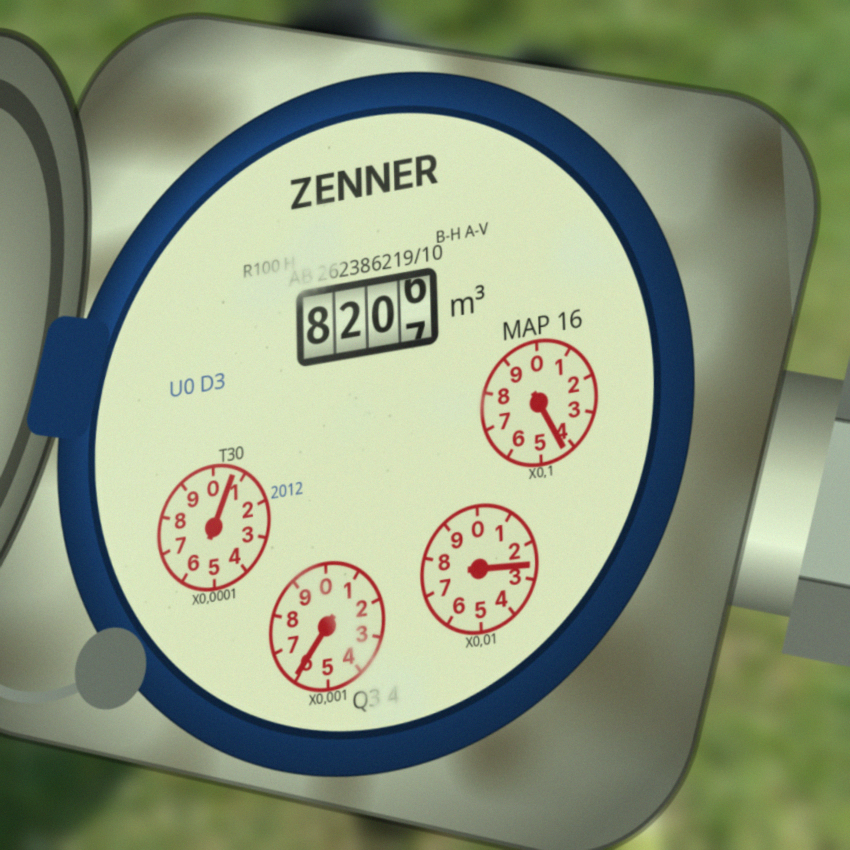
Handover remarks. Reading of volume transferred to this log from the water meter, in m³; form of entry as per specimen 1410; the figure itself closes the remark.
8206.4260
